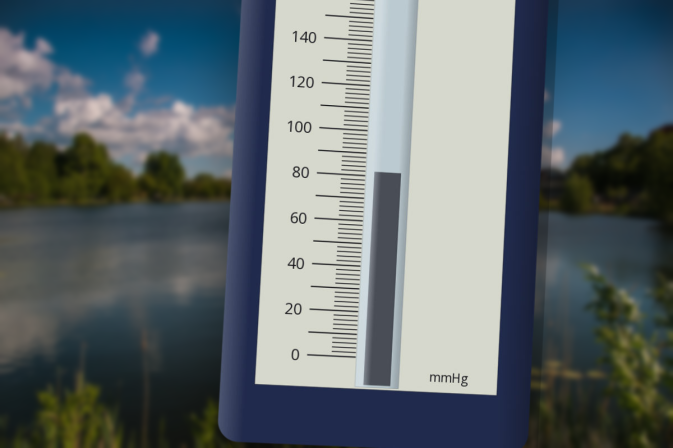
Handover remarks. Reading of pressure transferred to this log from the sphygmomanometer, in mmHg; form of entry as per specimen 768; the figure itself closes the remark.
82
